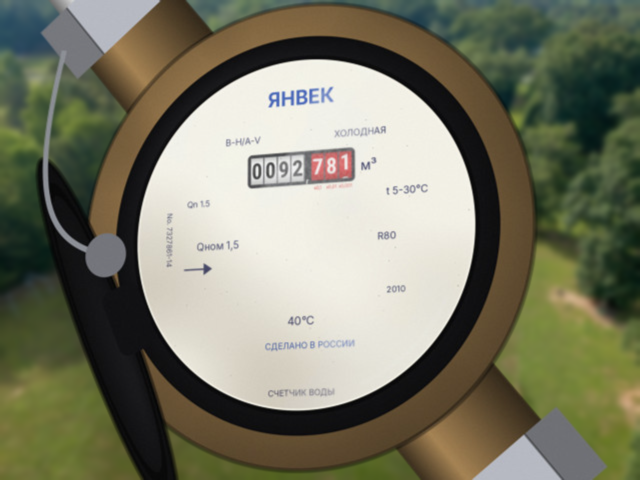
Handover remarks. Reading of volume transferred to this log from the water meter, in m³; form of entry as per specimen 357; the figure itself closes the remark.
92.781
